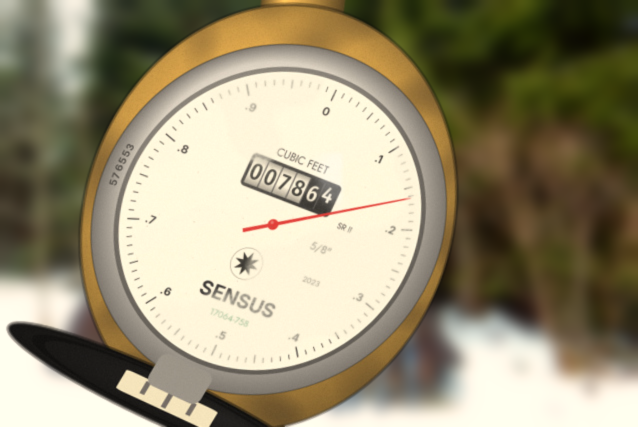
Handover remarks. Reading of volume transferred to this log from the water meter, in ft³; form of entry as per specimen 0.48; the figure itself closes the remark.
7864.16
